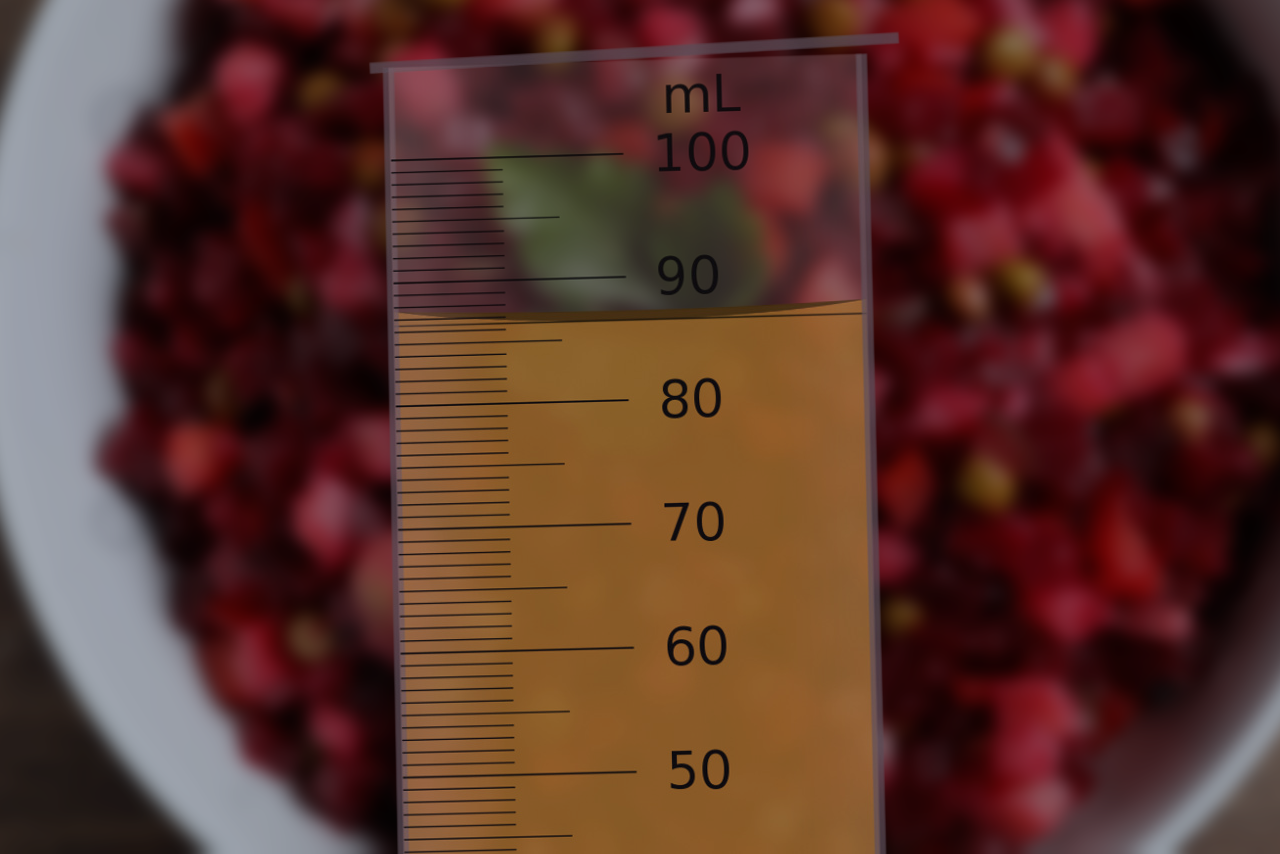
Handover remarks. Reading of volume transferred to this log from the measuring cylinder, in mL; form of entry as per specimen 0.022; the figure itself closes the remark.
86.5
